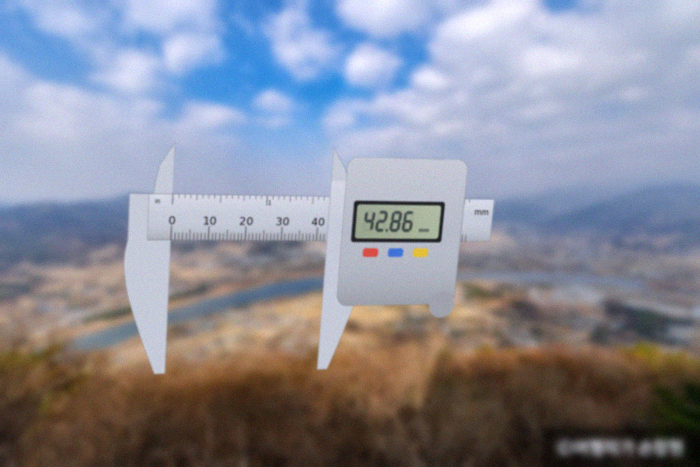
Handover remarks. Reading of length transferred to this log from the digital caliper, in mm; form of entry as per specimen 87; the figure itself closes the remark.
42.86
